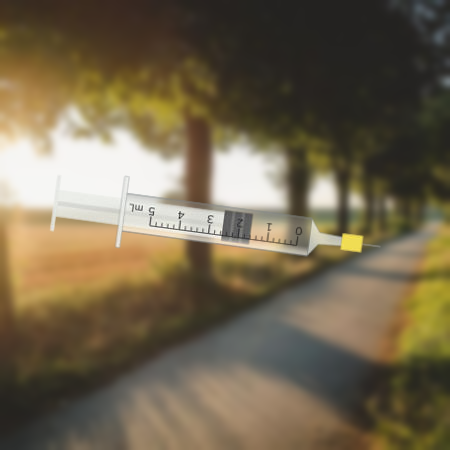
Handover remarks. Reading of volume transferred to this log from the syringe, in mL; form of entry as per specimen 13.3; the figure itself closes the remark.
1.6
